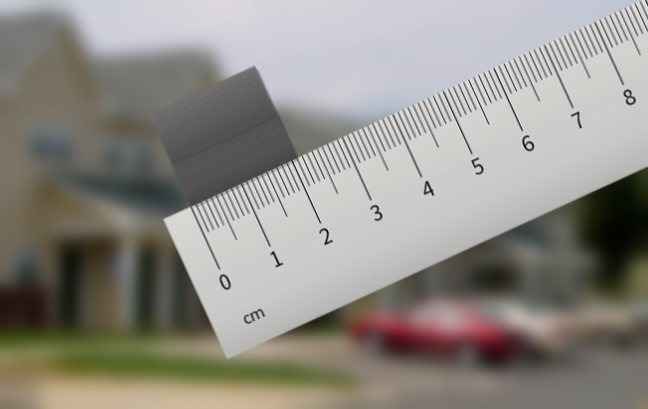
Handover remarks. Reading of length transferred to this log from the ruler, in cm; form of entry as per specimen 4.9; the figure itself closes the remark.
2.1
